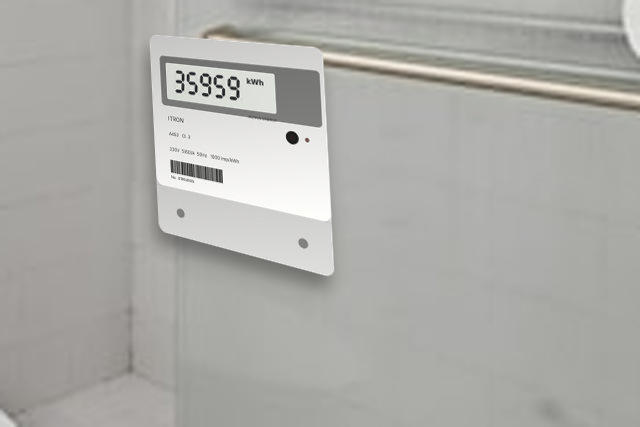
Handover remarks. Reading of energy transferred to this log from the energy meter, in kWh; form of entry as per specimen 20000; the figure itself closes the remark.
35959
